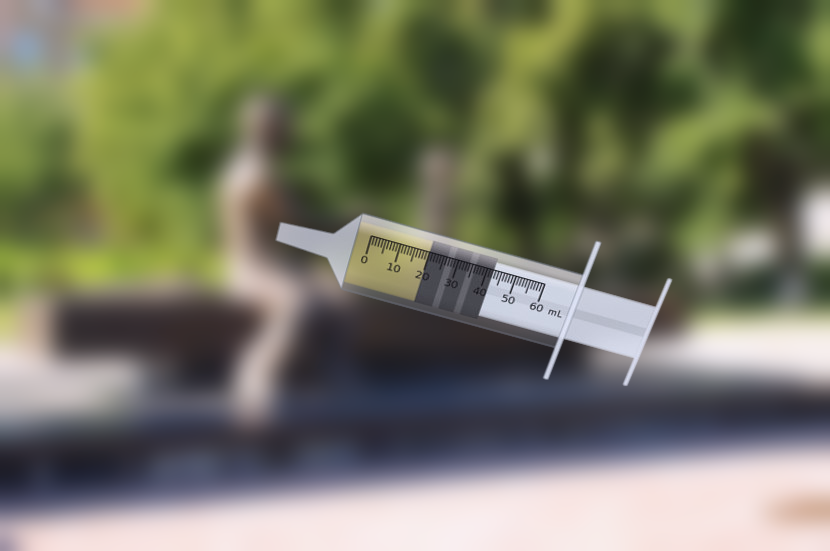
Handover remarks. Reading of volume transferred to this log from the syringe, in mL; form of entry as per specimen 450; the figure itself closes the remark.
20
